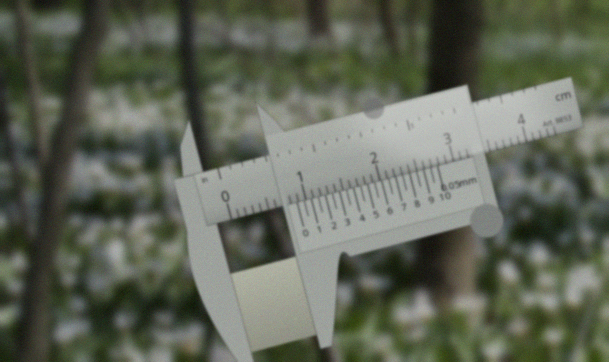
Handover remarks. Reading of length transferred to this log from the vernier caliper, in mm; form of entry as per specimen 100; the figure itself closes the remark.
8.8
